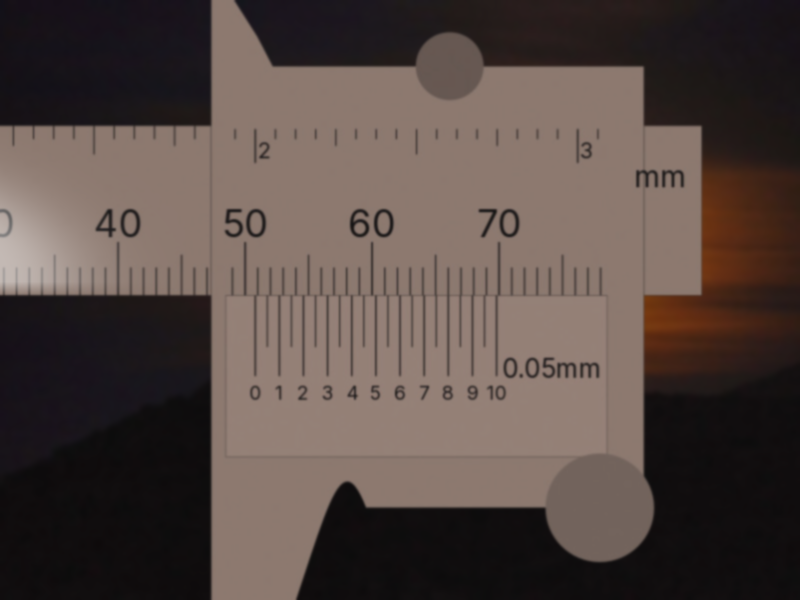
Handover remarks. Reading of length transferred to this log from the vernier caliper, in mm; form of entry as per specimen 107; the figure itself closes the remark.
50.8
